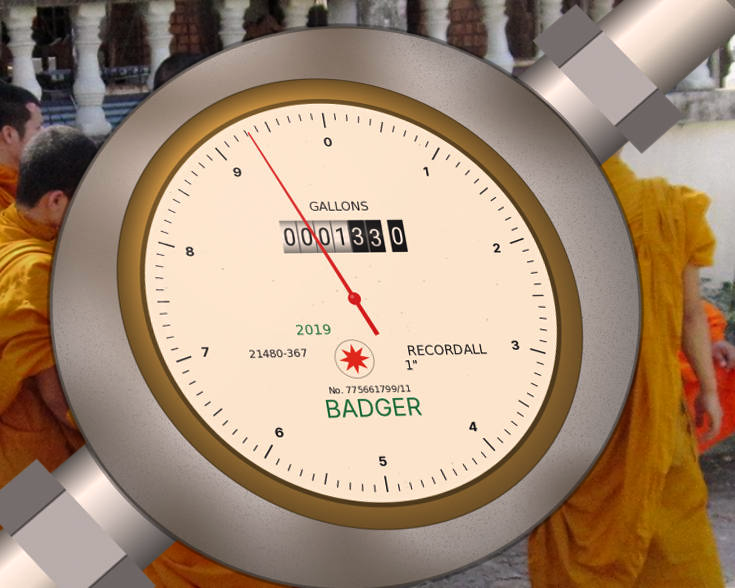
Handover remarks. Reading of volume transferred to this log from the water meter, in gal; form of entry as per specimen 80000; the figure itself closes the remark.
1329.3
